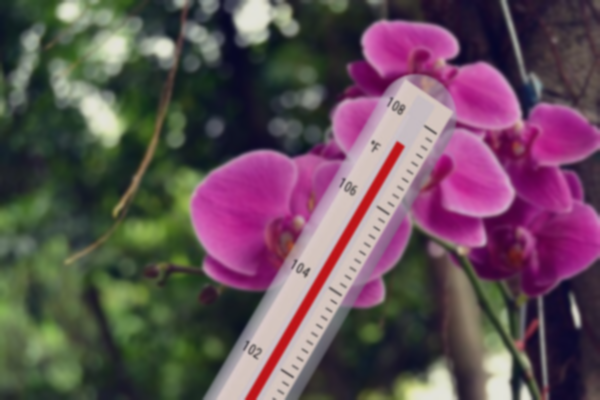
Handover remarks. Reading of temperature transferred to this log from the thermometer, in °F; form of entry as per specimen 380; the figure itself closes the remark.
107.4
